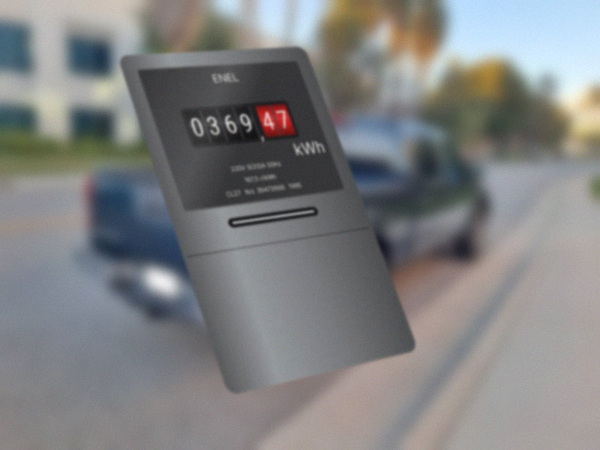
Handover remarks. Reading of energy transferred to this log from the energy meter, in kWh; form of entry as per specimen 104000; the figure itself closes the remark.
369.47
